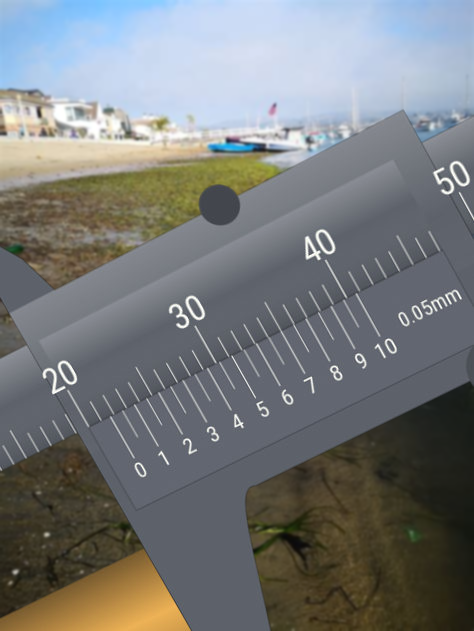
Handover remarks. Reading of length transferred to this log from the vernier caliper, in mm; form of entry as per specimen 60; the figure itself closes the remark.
21.7
